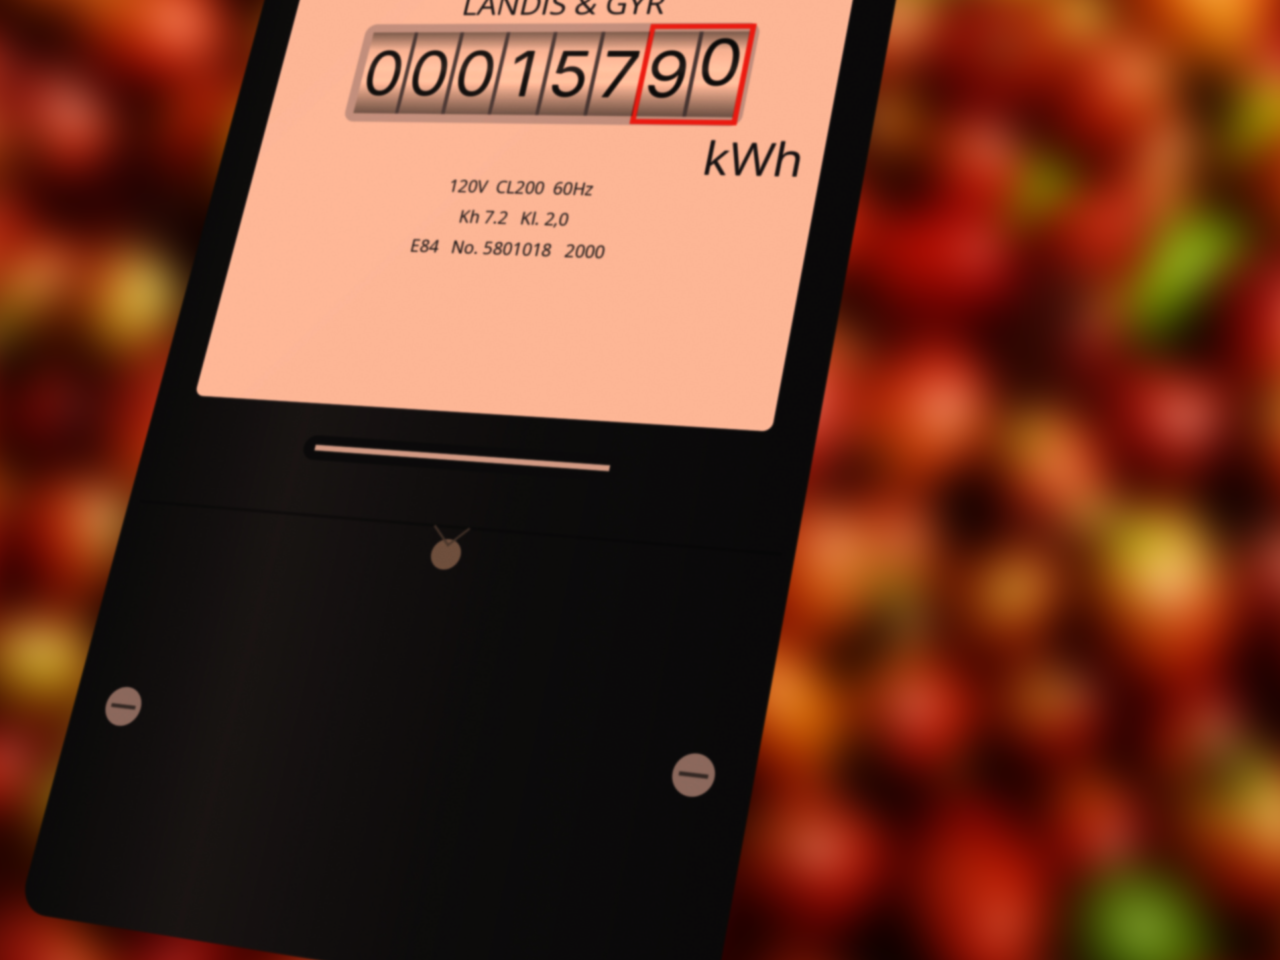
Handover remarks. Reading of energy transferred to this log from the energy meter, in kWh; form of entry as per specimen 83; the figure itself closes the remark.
157.90
